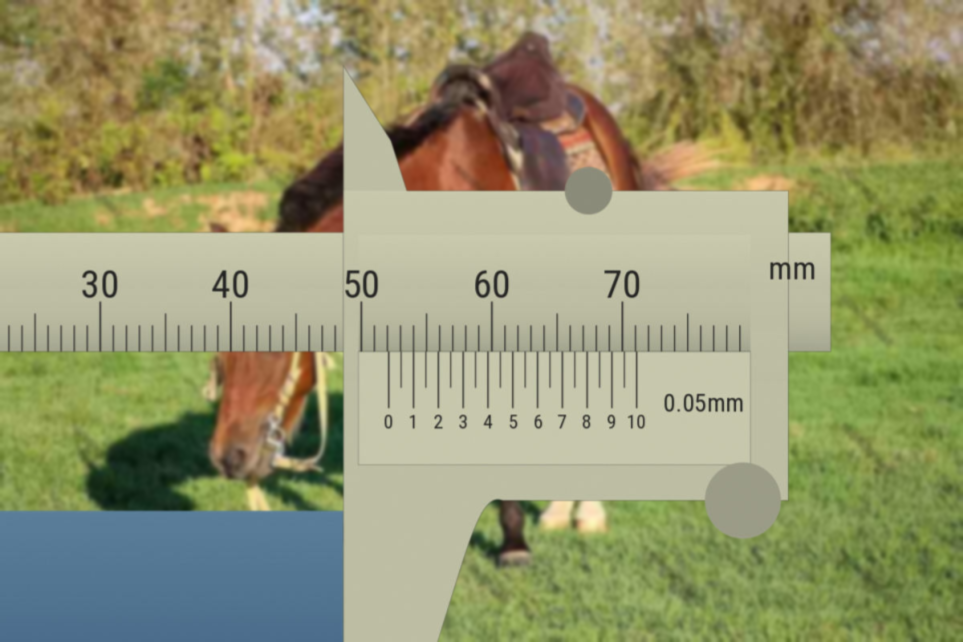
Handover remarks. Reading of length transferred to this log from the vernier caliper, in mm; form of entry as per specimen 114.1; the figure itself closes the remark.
52.1
